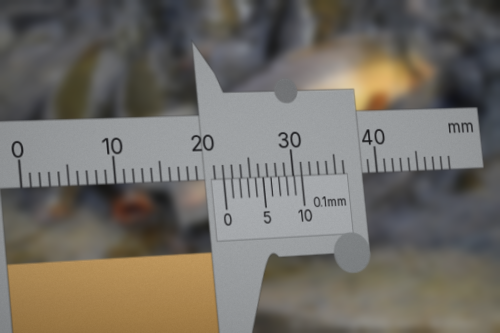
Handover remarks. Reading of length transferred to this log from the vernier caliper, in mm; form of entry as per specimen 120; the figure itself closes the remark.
22.0
